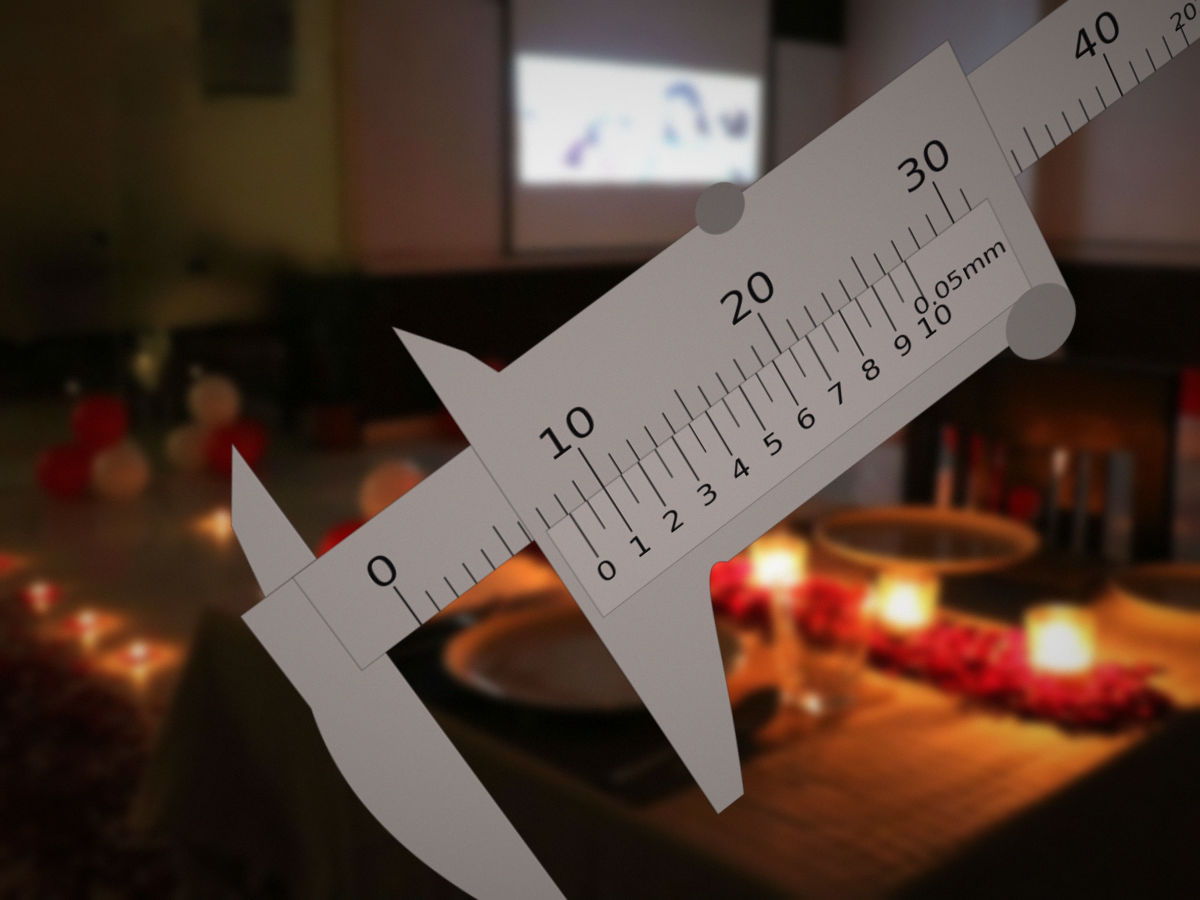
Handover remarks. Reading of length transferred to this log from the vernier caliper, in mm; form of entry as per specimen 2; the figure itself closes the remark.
8.1
